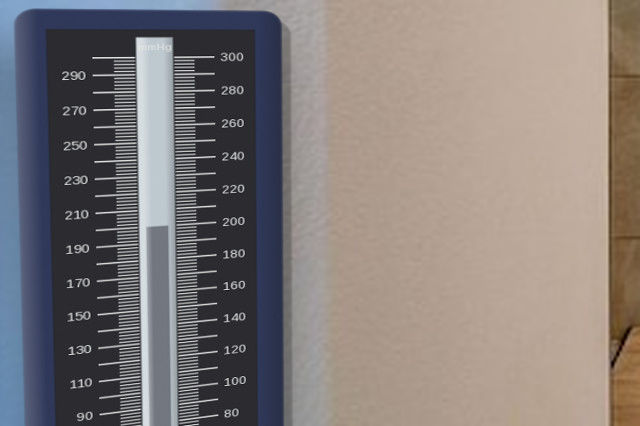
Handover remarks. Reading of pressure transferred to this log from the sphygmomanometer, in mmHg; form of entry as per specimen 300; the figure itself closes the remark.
200
